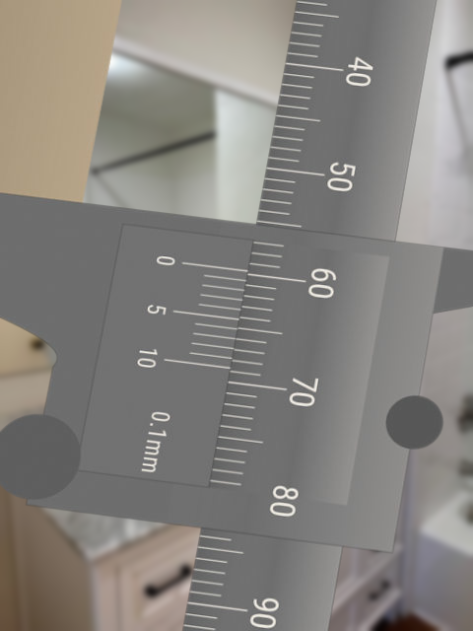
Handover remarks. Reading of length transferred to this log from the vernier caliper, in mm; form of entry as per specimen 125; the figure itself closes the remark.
59.7
